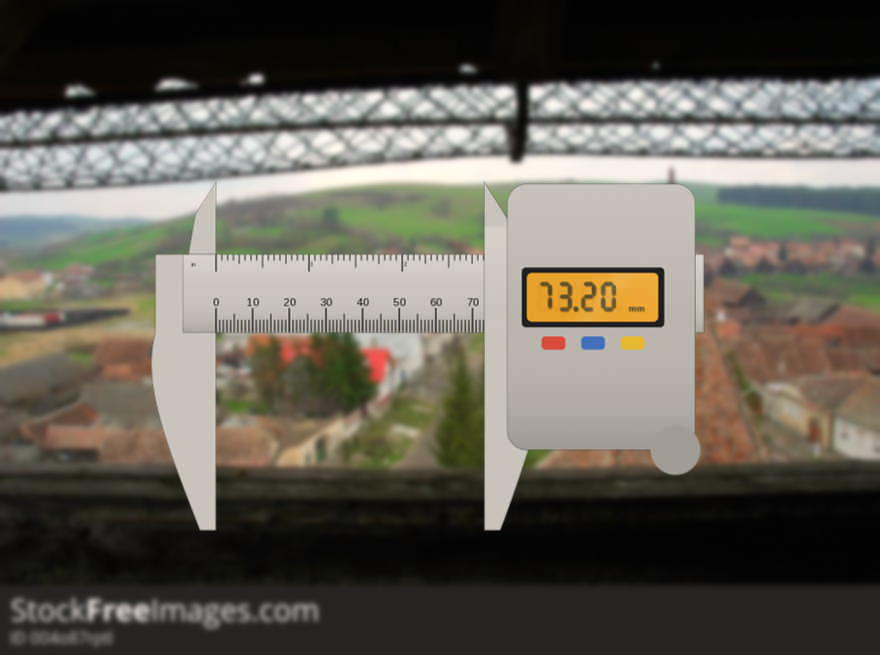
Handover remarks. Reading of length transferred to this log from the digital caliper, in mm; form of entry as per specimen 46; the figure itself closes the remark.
73.20
